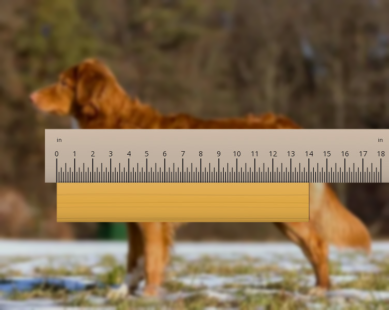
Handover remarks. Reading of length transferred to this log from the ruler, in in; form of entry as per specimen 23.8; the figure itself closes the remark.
14
